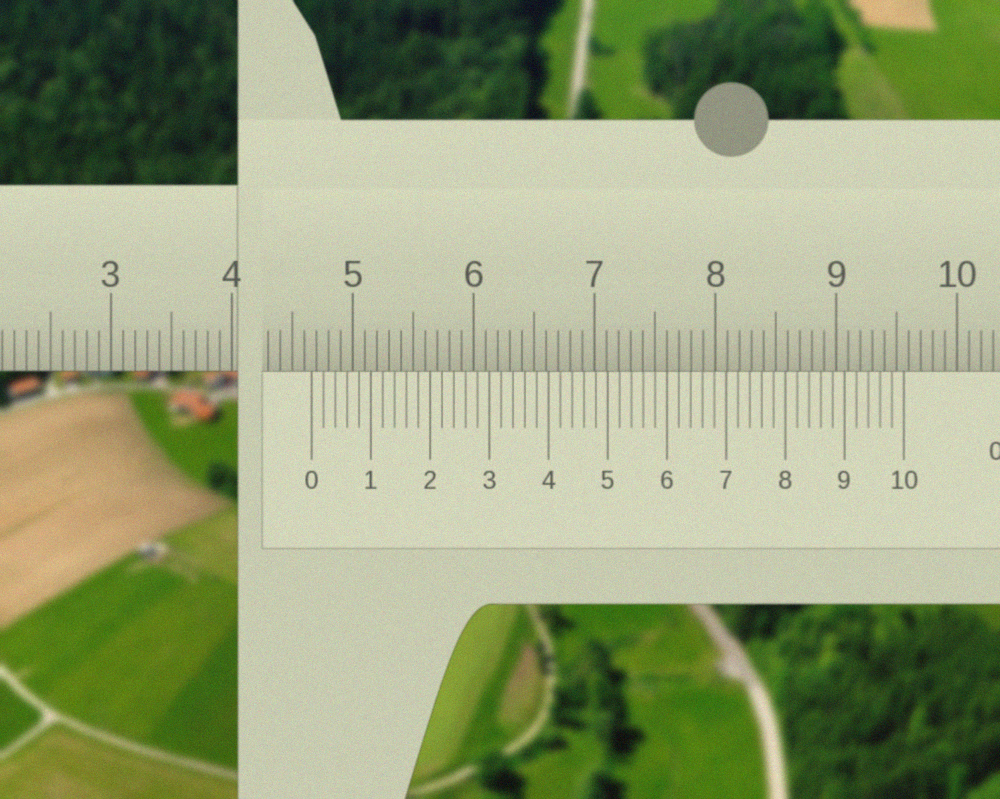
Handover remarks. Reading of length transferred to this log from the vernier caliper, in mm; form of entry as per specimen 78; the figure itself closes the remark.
46.6
